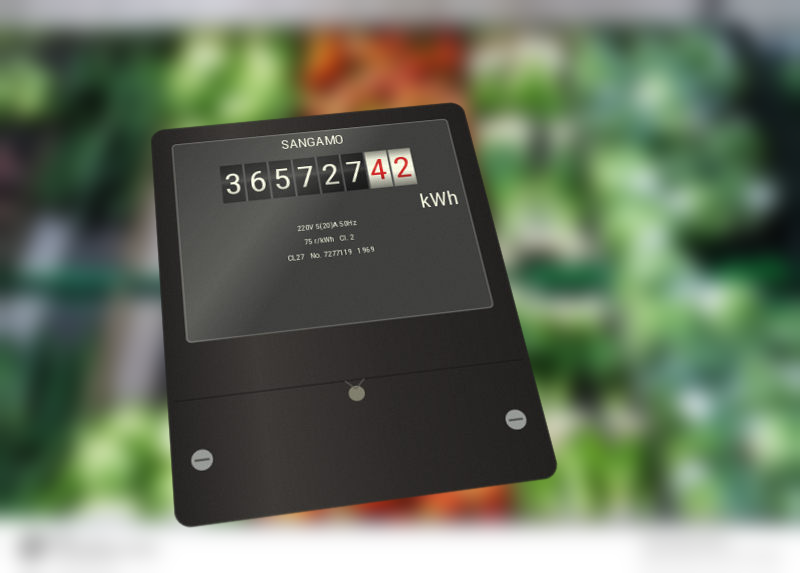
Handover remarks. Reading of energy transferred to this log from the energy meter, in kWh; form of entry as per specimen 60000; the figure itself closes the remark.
365727.42
